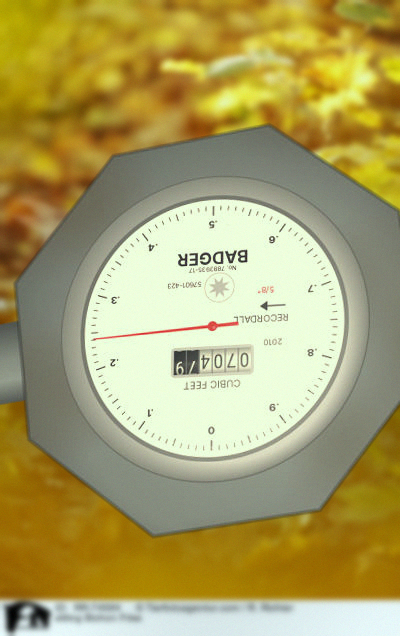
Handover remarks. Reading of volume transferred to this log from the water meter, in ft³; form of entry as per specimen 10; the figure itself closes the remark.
70479.24
